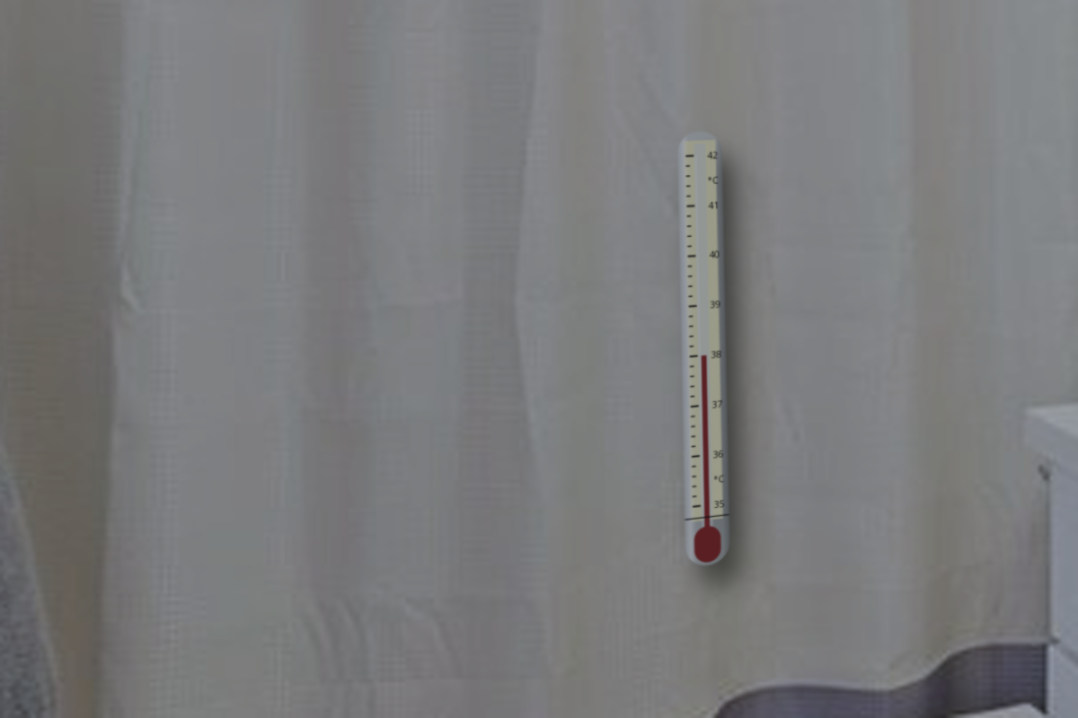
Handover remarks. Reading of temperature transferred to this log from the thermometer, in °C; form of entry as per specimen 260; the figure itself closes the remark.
38
